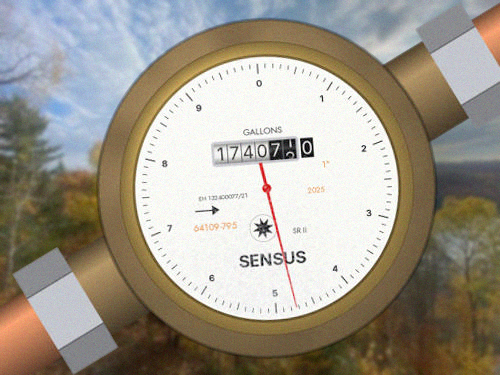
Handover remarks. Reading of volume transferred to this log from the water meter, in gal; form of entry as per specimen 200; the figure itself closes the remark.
1740714.7
